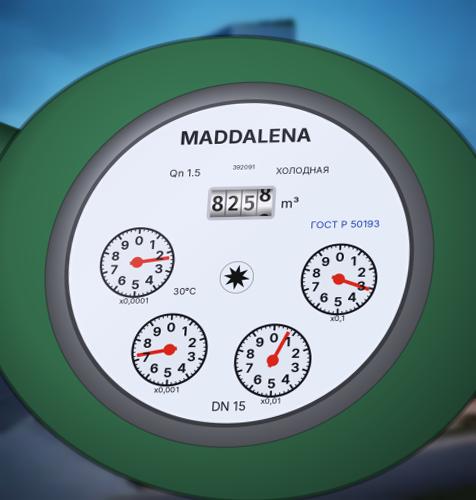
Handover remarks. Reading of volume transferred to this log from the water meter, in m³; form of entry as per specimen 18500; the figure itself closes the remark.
8258.3072
